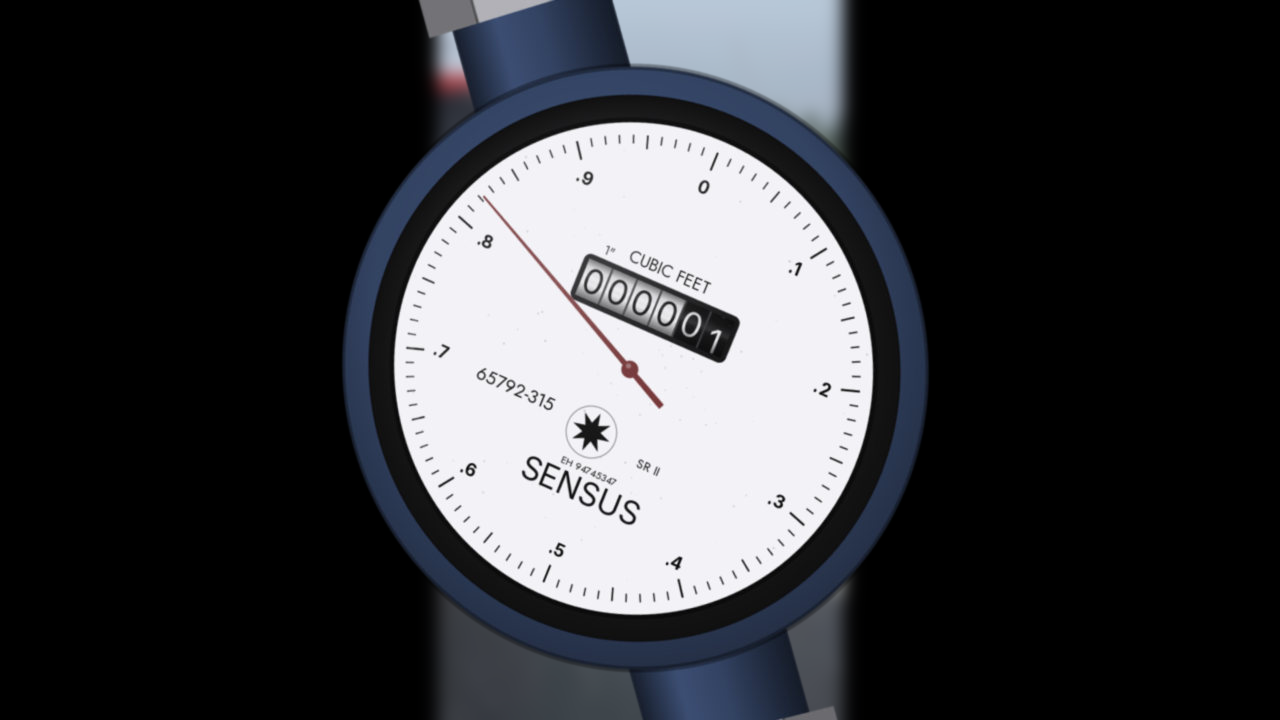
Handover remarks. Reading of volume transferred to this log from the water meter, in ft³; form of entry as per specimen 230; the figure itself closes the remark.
0.82
